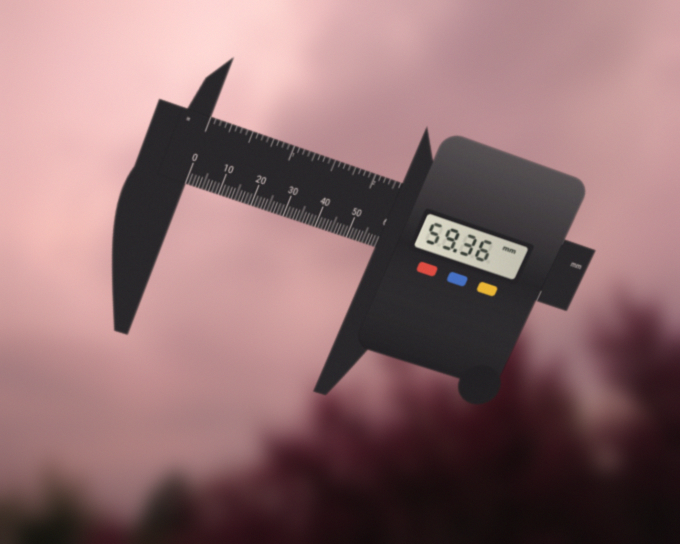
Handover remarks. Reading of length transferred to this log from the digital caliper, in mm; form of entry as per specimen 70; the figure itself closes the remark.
59.36
